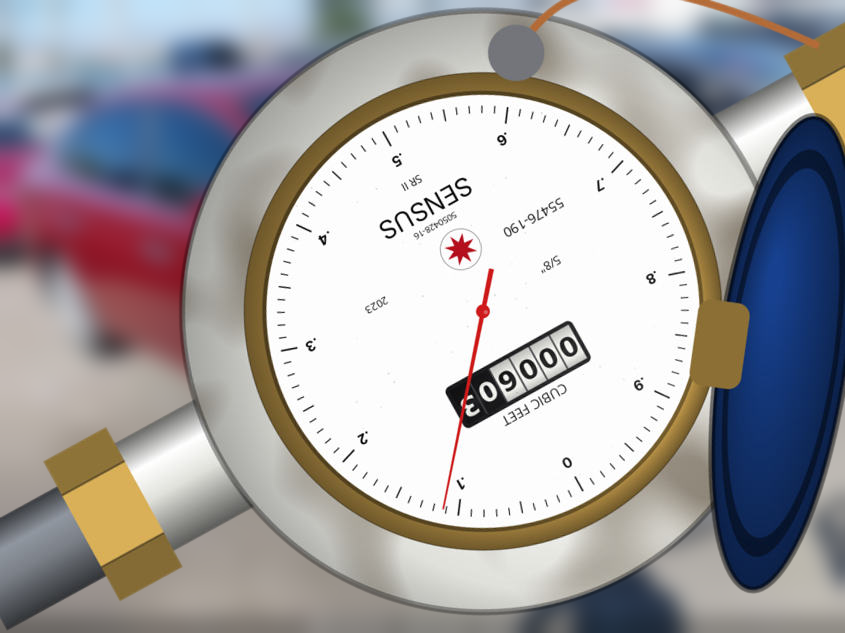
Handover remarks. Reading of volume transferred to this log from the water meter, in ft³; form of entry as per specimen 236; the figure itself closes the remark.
603.11
